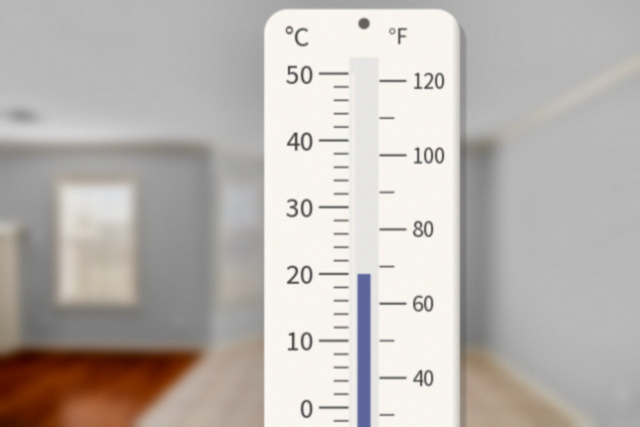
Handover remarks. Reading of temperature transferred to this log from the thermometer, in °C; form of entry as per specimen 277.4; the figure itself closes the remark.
20
